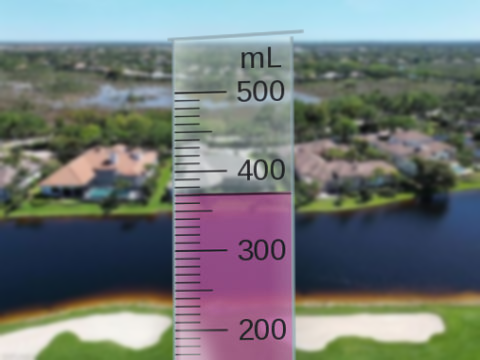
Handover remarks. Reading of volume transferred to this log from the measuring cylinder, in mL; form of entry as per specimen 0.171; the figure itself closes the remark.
370
